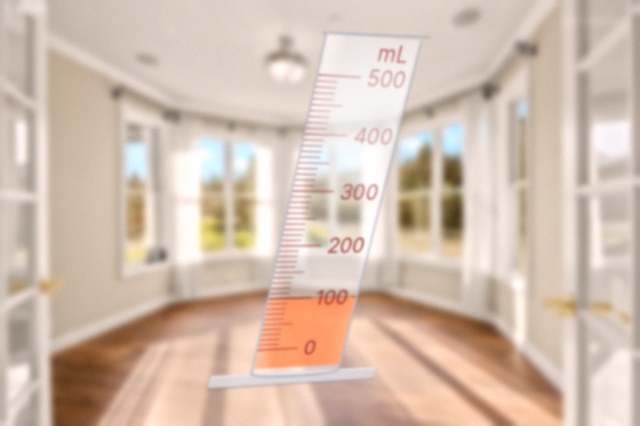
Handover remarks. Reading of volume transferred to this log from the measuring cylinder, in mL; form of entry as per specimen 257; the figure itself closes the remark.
100
